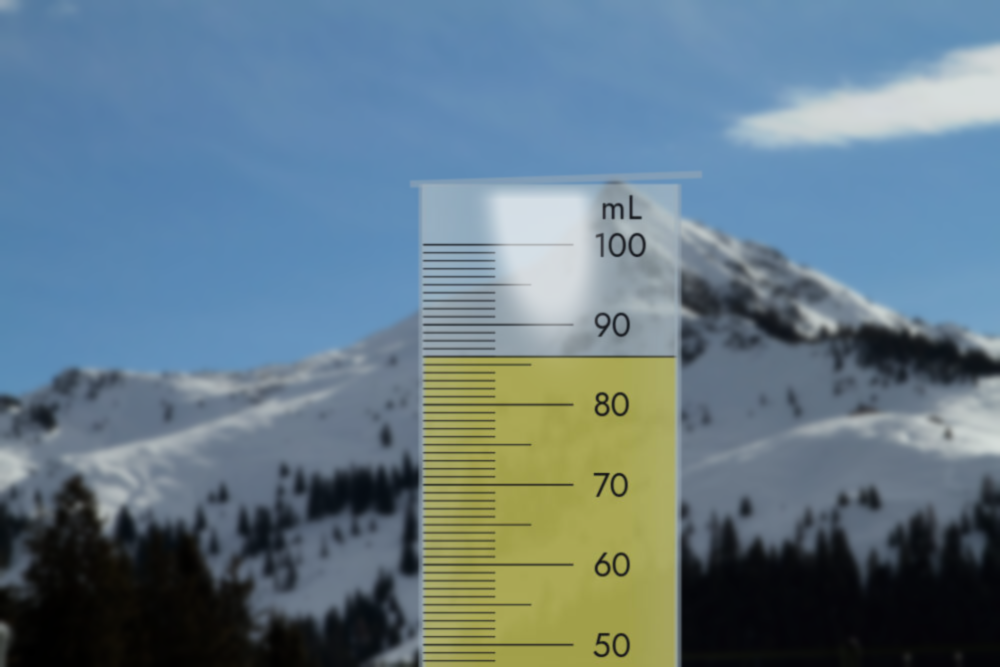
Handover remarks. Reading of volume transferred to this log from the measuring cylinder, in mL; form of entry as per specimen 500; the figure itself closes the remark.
86
